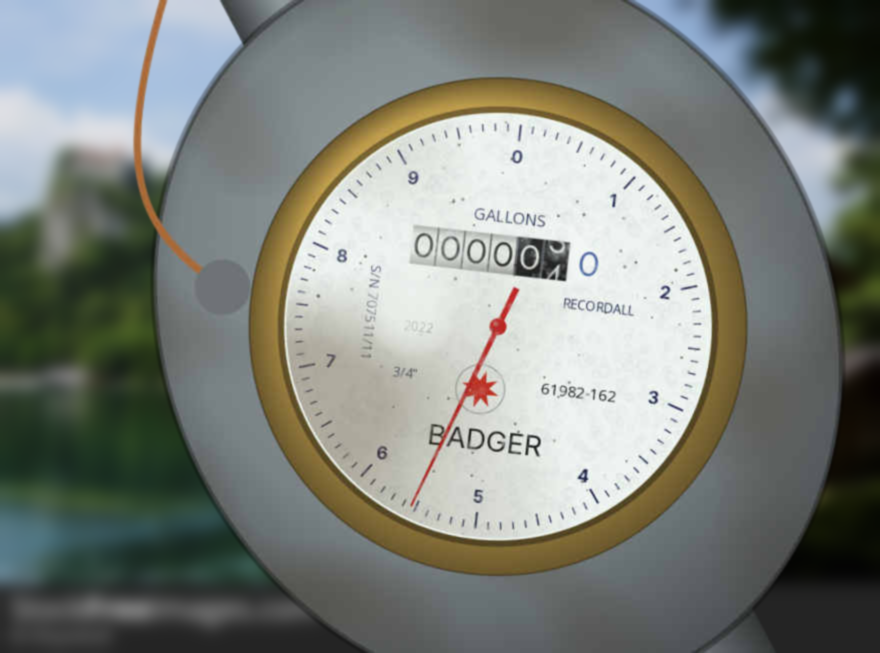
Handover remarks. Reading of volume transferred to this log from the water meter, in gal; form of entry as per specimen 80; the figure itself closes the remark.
35.5
